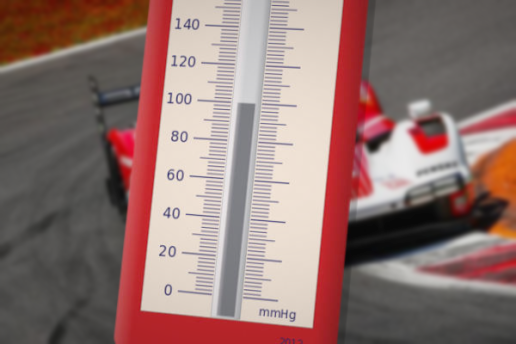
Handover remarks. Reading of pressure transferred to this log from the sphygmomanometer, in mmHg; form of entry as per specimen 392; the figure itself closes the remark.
100
